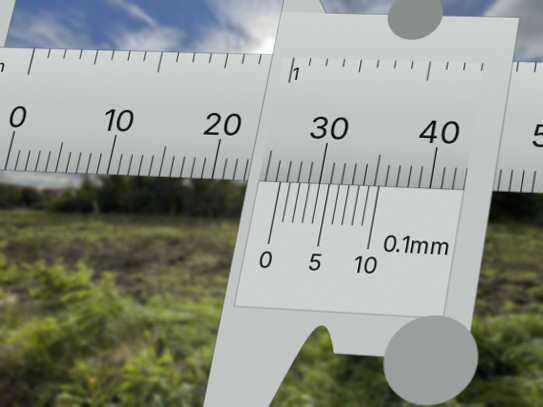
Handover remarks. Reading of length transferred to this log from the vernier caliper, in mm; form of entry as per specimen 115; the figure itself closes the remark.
26.4
